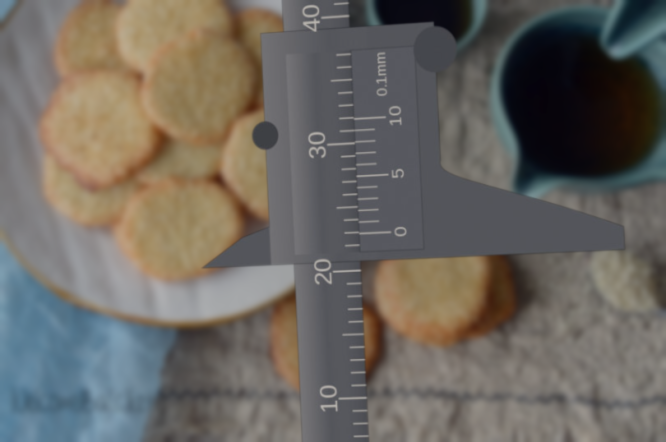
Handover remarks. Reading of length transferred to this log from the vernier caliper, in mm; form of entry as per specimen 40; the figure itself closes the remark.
22.9
